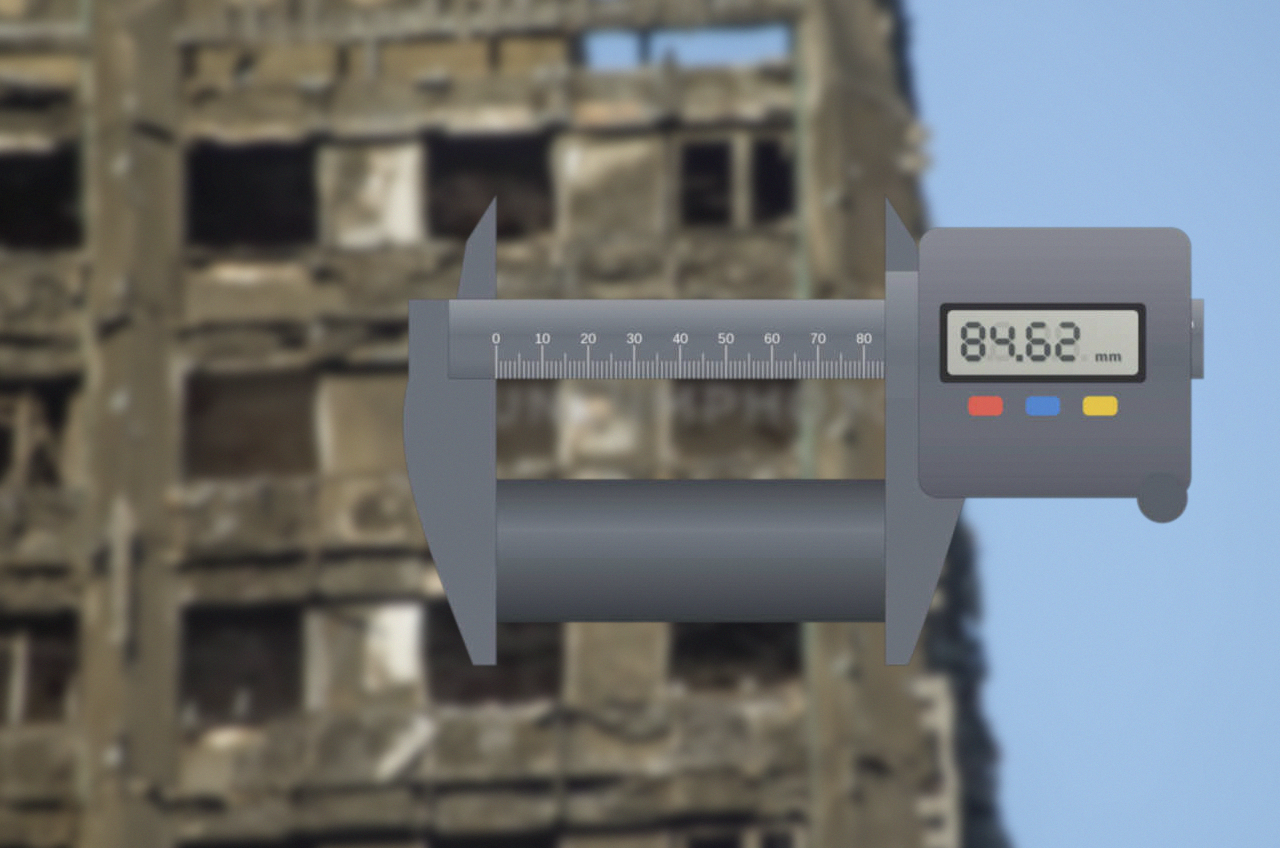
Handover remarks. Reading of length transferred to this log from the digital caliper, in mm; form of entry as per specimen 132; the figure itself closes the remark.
84.62
